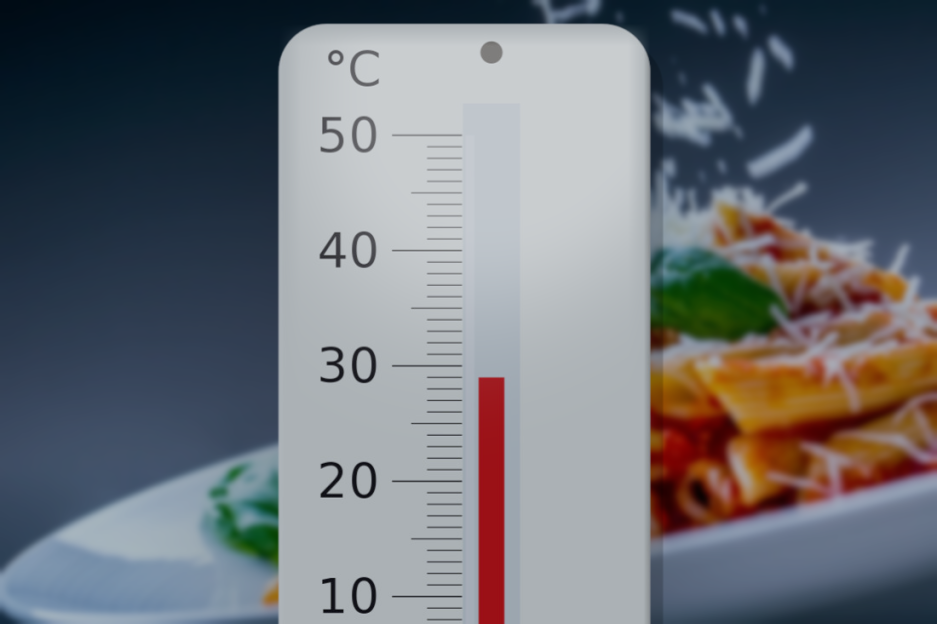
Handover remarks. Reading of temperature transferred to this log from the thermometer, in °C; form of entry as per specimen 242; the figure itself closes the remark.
29
